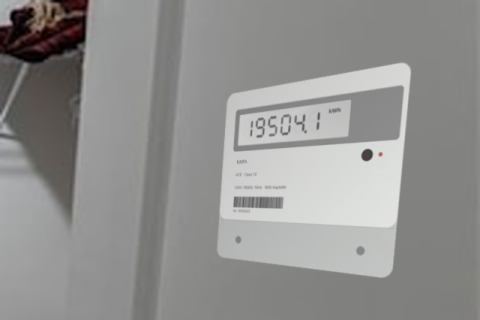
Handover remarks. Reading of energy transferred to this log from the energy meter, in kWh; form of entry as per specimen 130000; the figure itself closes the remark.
19504.1
